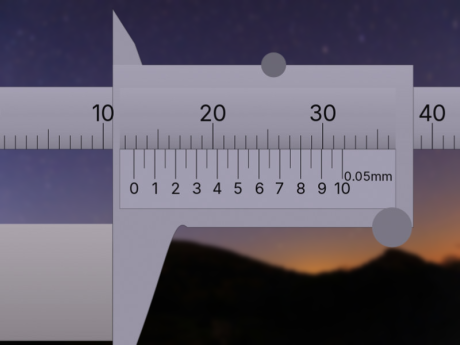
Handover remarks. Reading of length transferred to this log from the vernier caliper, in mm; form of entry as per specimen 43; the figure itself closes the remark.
12.8
